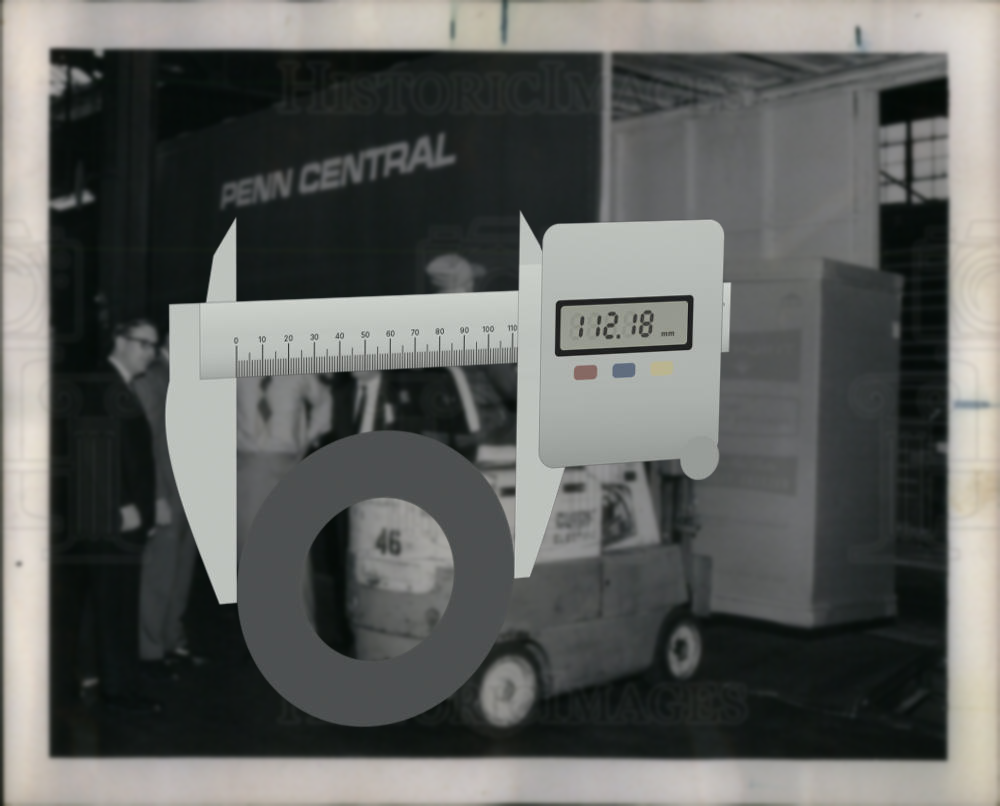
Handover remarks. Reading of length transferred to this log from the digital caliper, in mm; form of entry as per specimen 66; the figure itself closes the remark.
112.18
